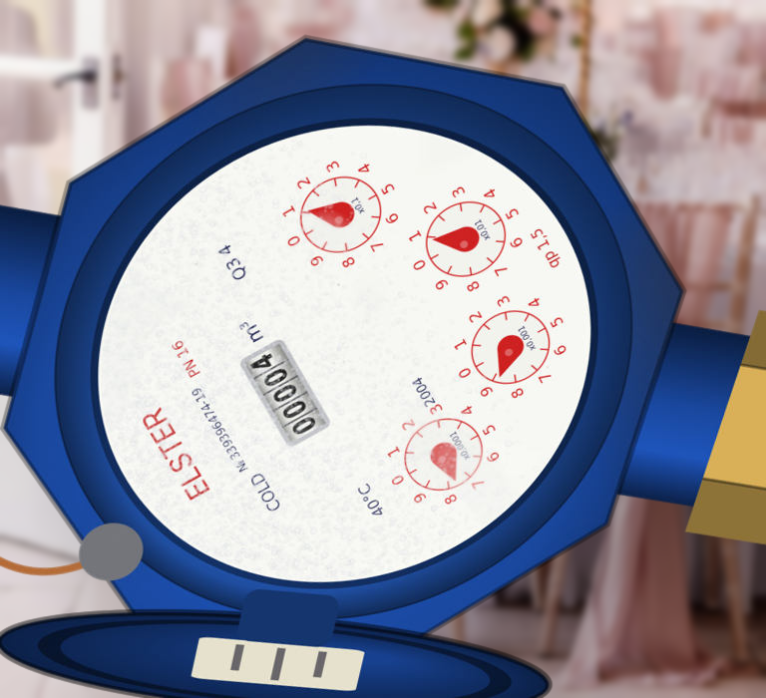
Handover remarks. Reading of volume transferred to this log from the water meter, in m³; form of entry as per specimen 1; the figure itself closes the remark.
4.1087
